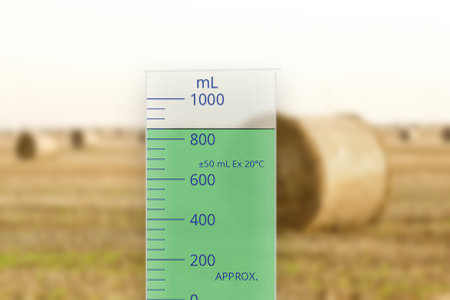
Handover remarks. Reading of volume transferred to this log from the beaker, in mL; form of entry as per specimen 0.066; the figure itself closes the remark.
850
